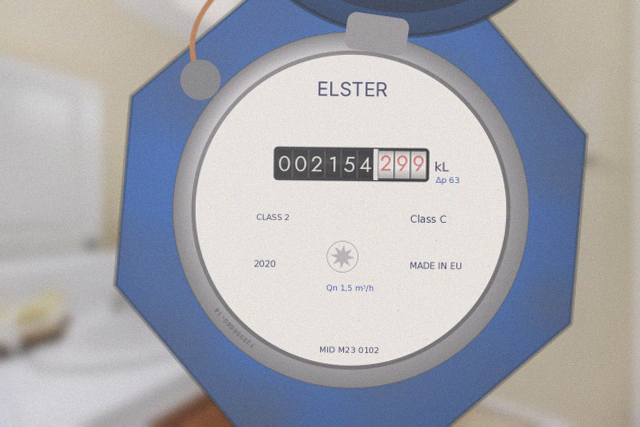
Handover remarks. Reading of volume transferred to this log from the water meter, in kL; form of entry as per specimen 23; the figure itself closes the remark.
2154.299
